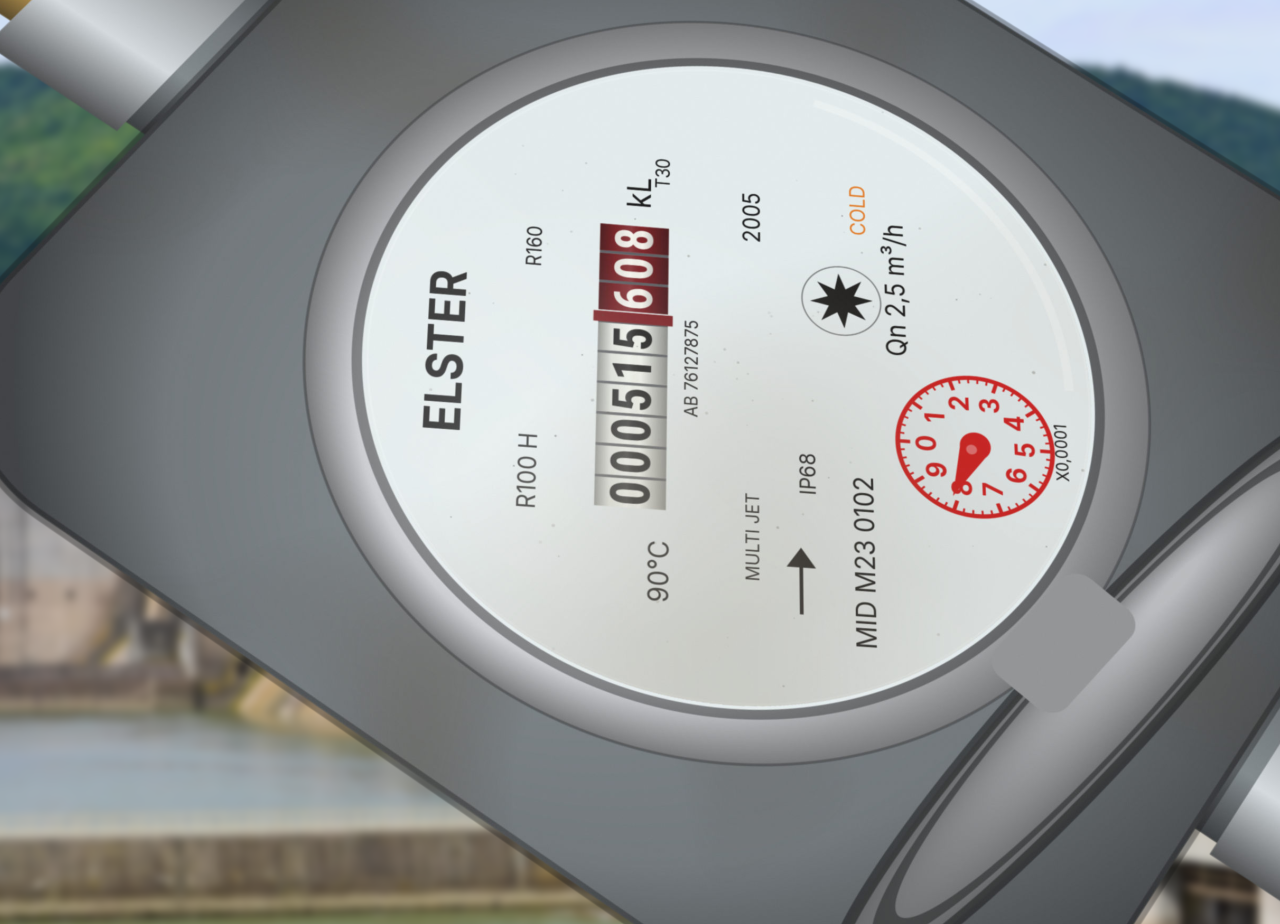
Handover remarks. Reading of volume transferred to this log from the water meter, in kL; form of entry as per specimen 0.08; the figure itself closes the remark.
515.6088
